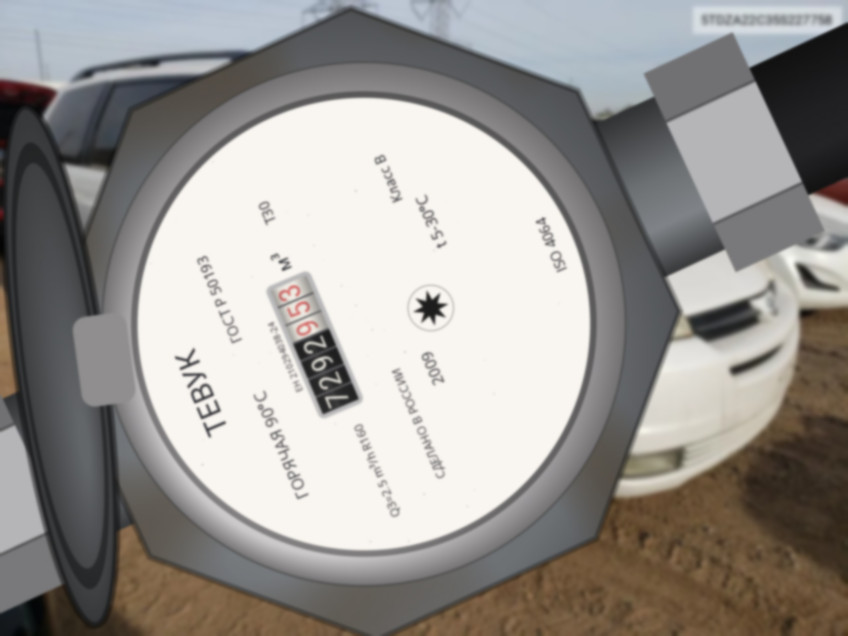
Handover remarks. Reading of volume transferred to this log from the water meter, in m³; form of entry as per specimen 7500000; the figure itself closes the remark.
7292.953
